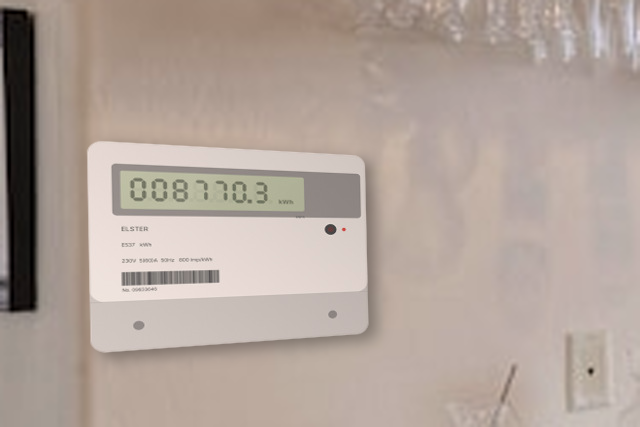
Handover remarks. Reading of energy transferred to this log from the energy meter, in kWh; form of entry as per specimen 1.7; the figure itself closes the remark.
8770.3
